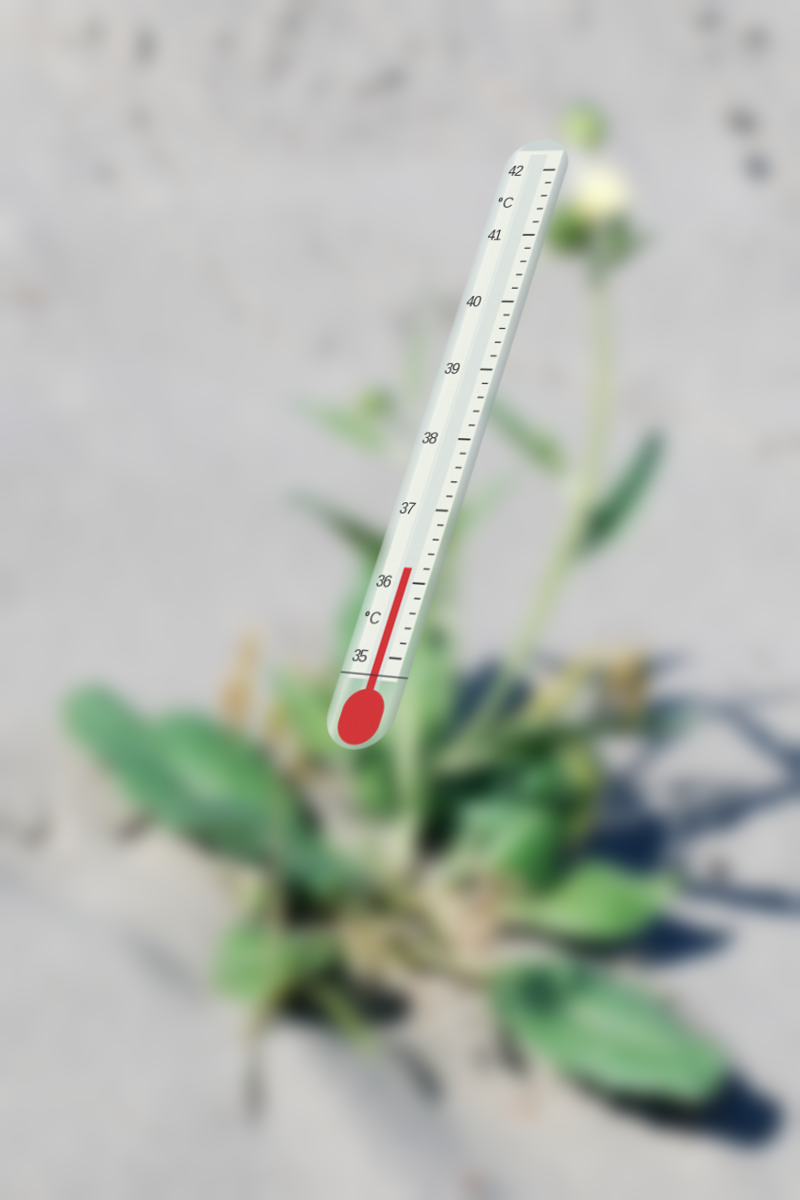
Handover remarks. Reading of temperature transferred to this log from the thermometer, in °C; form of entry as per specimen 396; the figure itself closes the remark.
36.2
